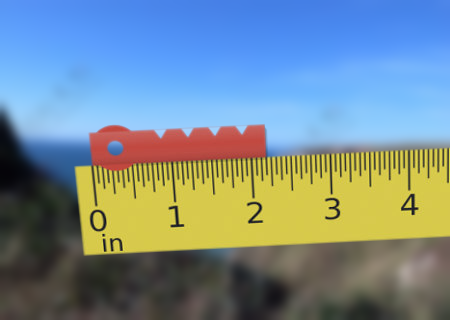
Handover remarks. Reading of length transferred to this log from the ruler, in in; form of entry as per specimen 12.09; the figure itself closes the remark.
2.1875
